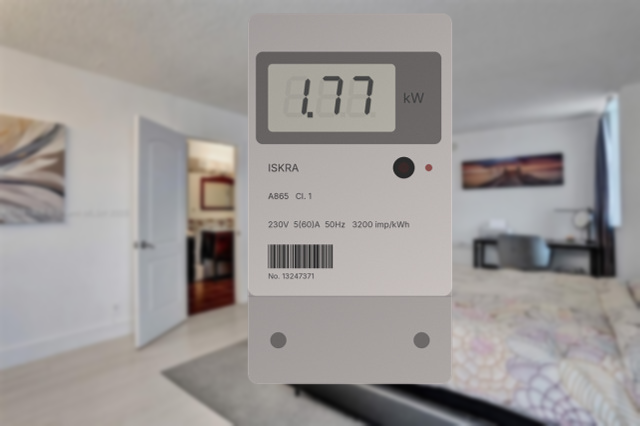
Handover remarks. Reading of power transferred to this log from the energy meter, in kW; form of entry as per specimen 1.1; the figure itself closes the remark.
1.77
